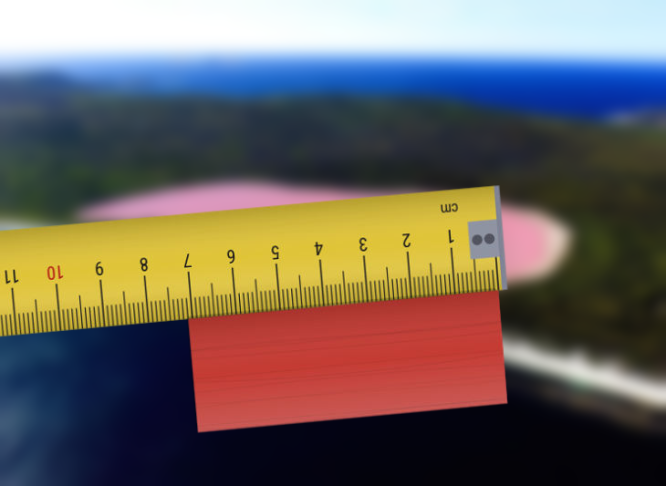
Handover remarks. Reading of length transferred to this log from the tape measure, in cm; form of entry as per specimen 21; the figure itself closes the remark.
7.1
